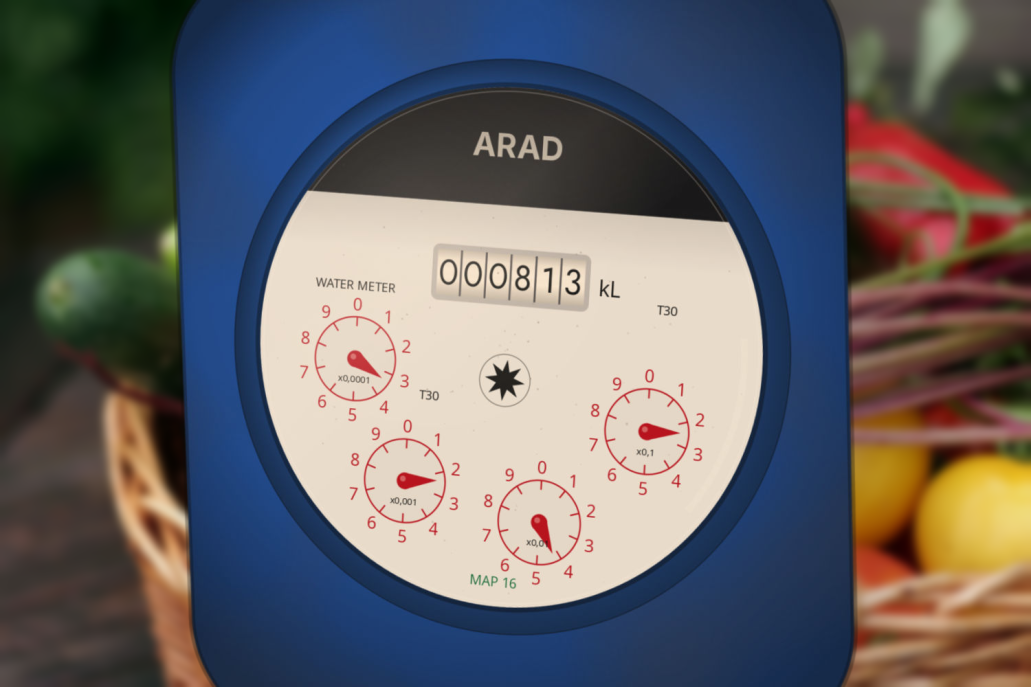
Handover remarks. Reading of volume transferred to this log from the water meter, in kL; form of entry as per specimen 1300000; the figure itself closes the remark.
813.2423
